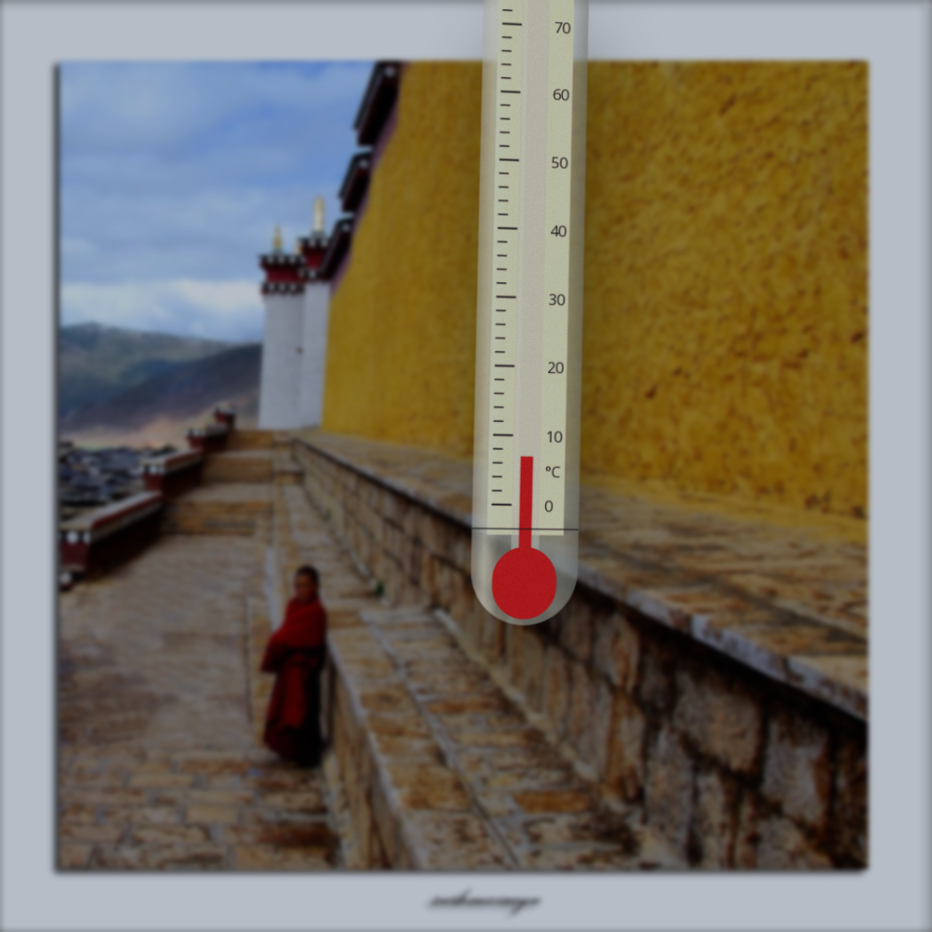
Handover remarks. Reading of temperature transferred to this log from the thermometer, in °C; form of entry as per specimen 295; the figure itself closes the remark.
7
